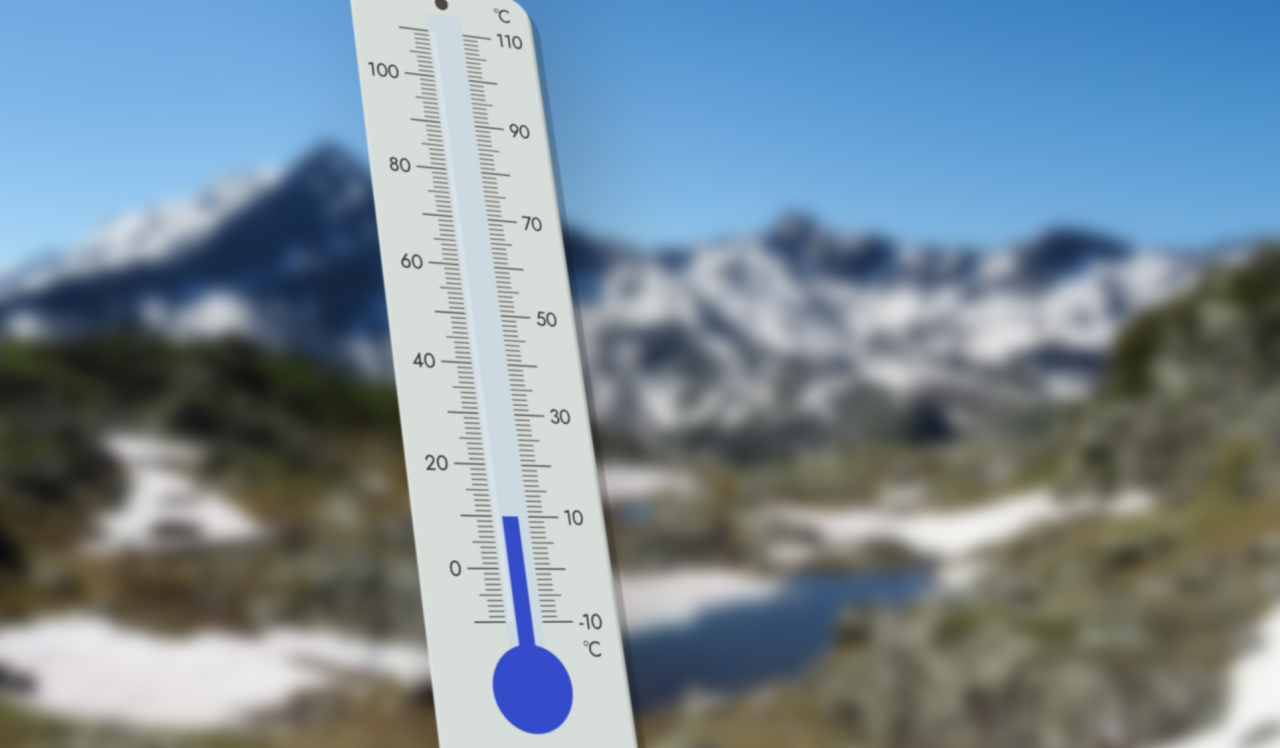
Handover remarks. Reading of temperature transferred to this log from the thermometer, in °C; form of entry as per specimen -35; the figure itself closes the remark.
10
